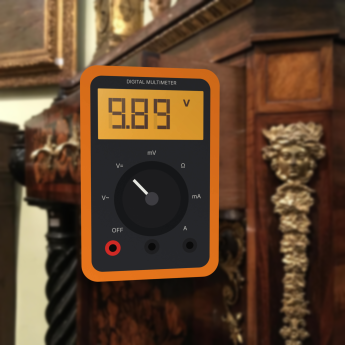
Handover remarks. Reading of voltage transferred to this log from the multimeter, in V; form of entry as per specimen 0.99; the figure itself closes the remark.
9.89
